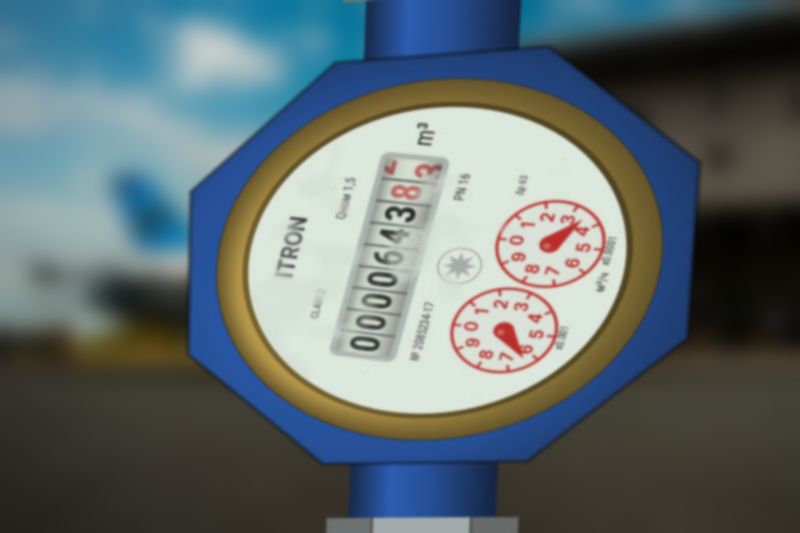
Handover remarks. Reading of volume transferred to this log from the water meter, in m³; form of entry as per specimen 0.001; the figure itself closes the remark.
643.8263
